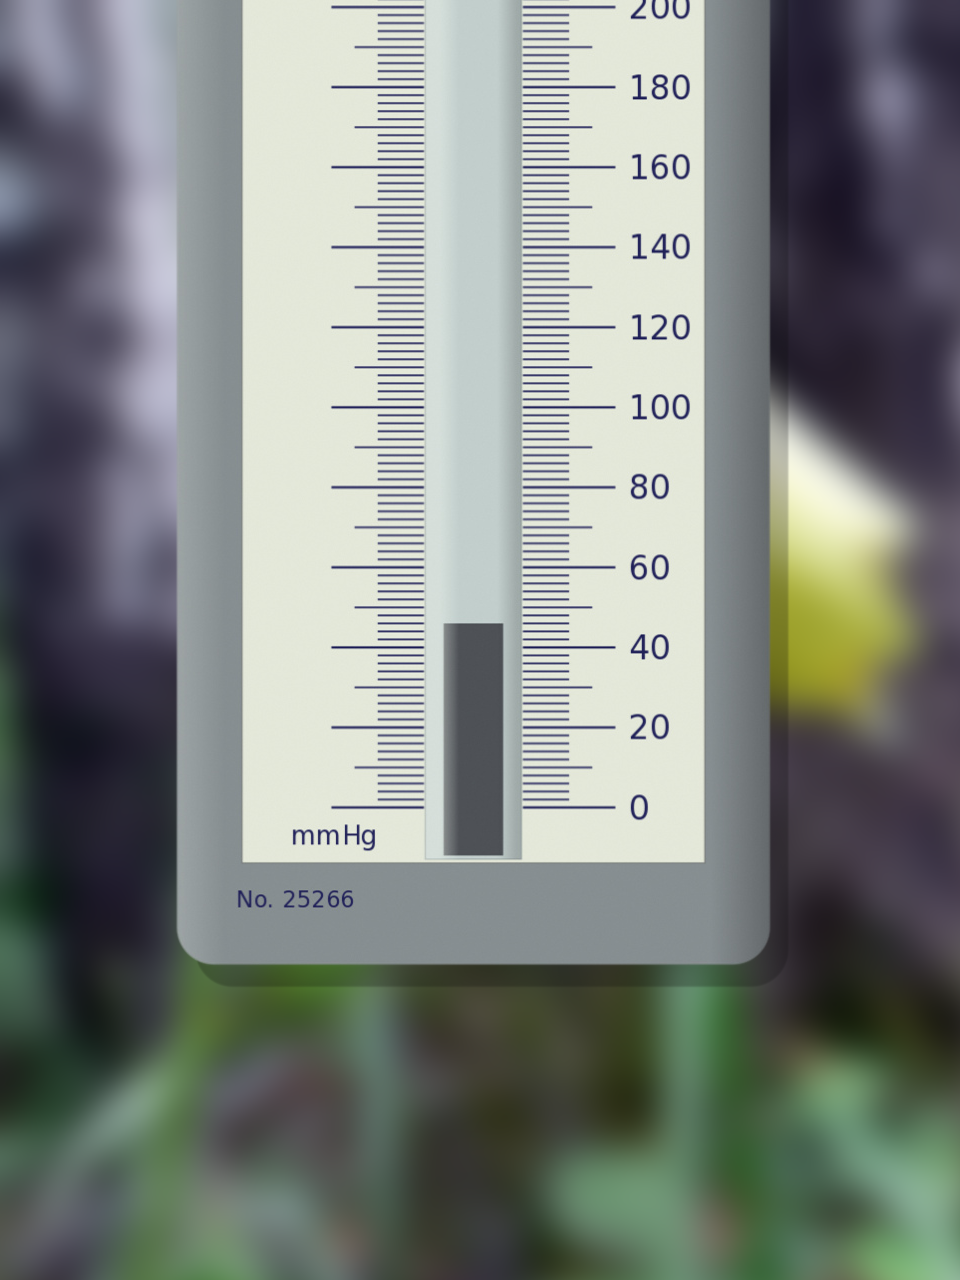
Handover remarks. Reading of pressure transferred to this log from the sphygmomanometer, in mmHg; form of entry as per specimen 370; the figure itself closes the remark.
46
